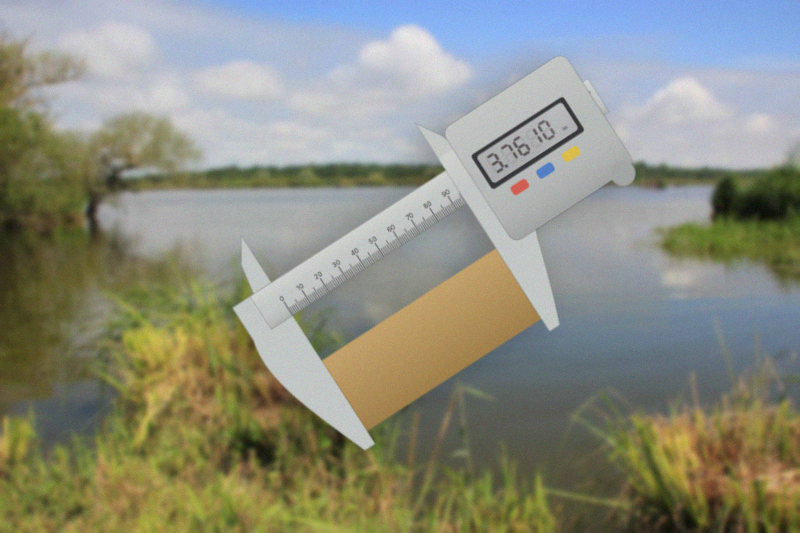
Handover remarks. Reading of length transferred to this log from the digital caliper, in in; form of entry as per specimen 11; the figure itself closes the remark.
3.7610
